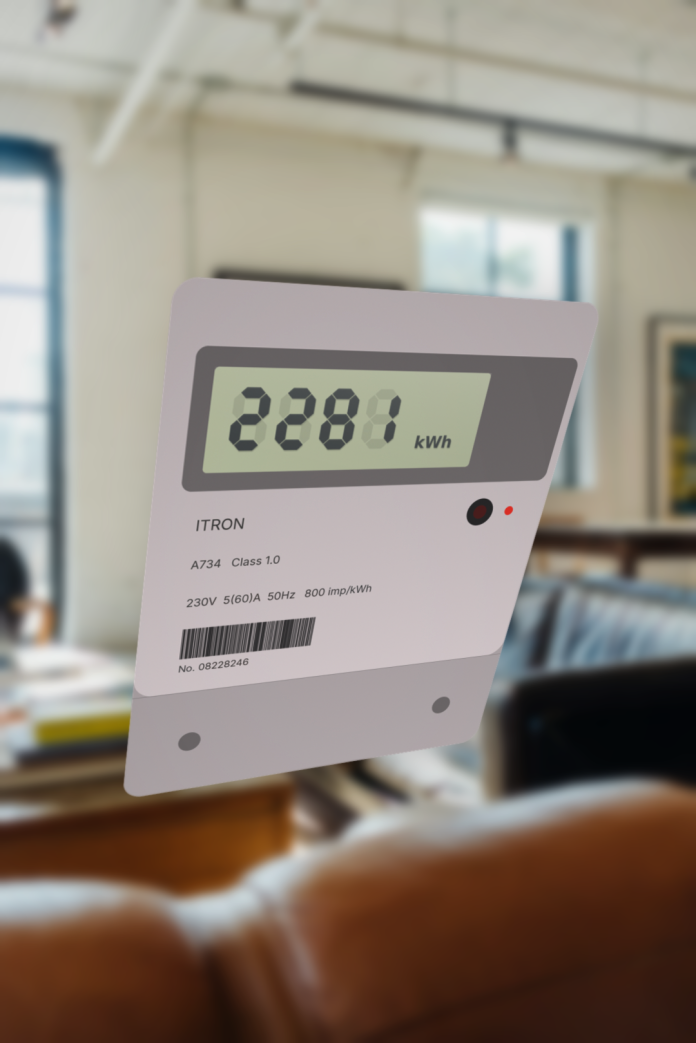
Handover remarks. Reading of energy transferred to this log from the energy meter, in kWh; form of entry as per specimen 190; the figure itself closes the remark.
2281
